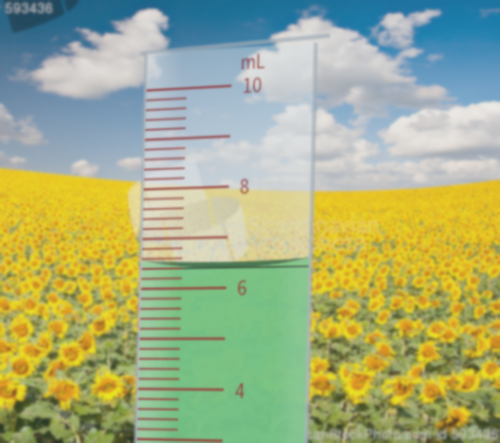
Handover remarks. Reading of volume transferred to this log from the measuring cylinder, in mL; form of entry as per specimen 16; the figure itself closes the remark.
6.4
